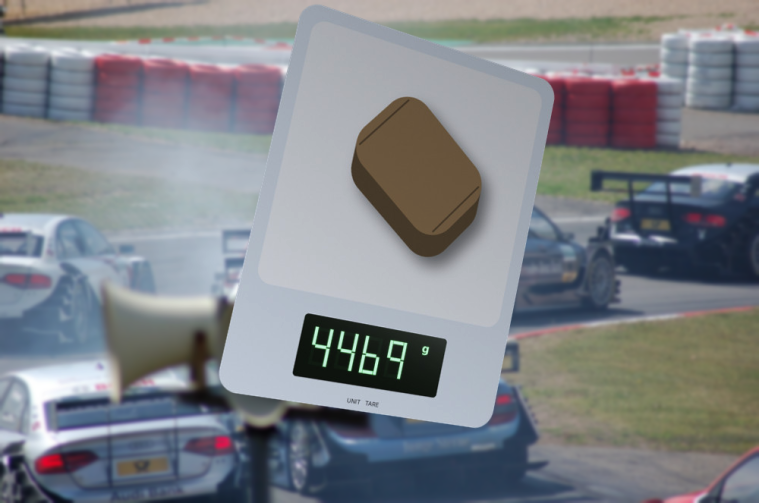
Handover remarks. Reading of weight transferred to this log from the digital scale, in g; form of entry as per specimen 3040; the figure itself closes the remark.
4469
